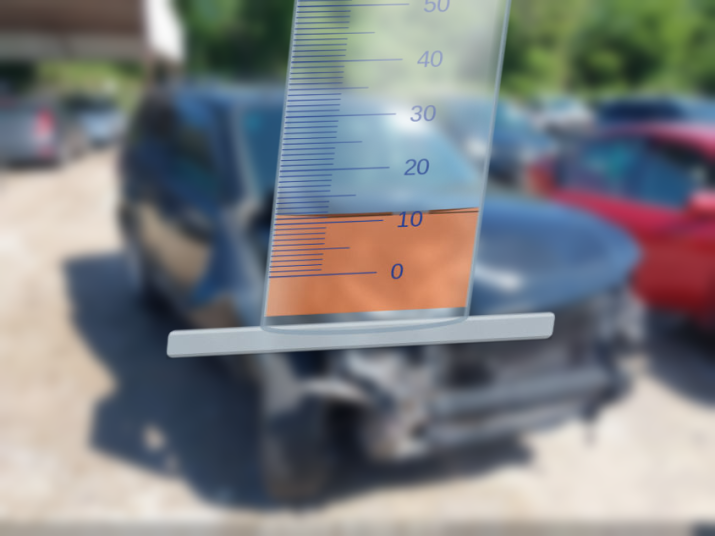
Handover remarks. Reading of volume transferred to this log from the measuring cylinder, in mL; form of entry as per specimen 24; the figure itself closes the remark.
11
